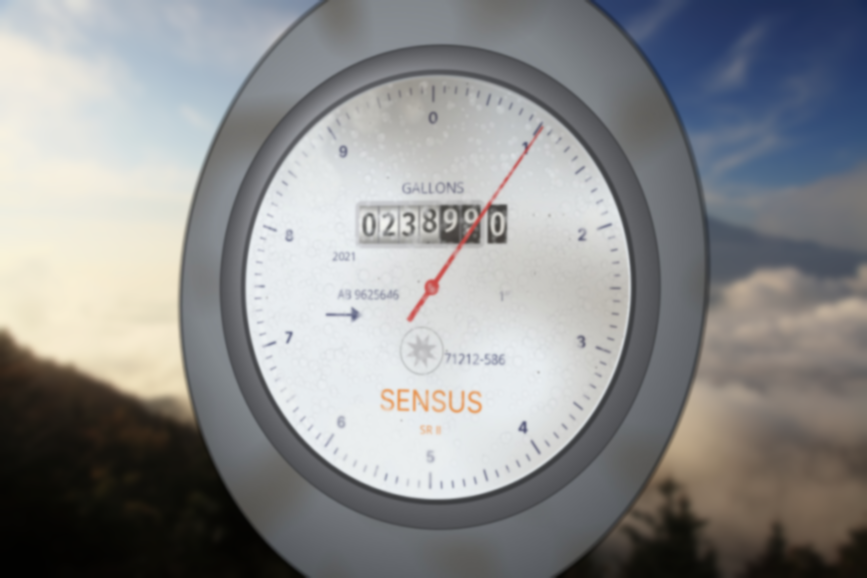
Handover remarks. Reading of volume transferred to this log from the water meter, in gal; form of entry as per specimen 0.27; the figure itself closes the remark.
238991.0
